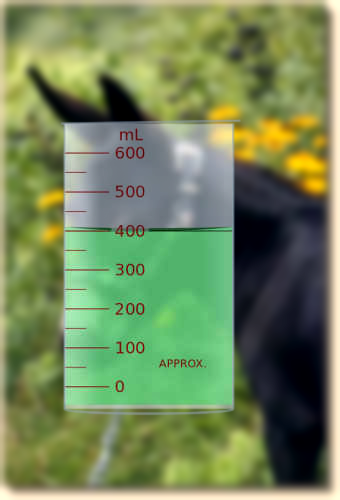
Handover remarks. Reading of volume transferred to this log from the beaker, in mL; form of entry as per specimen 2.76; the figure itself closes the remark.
400
